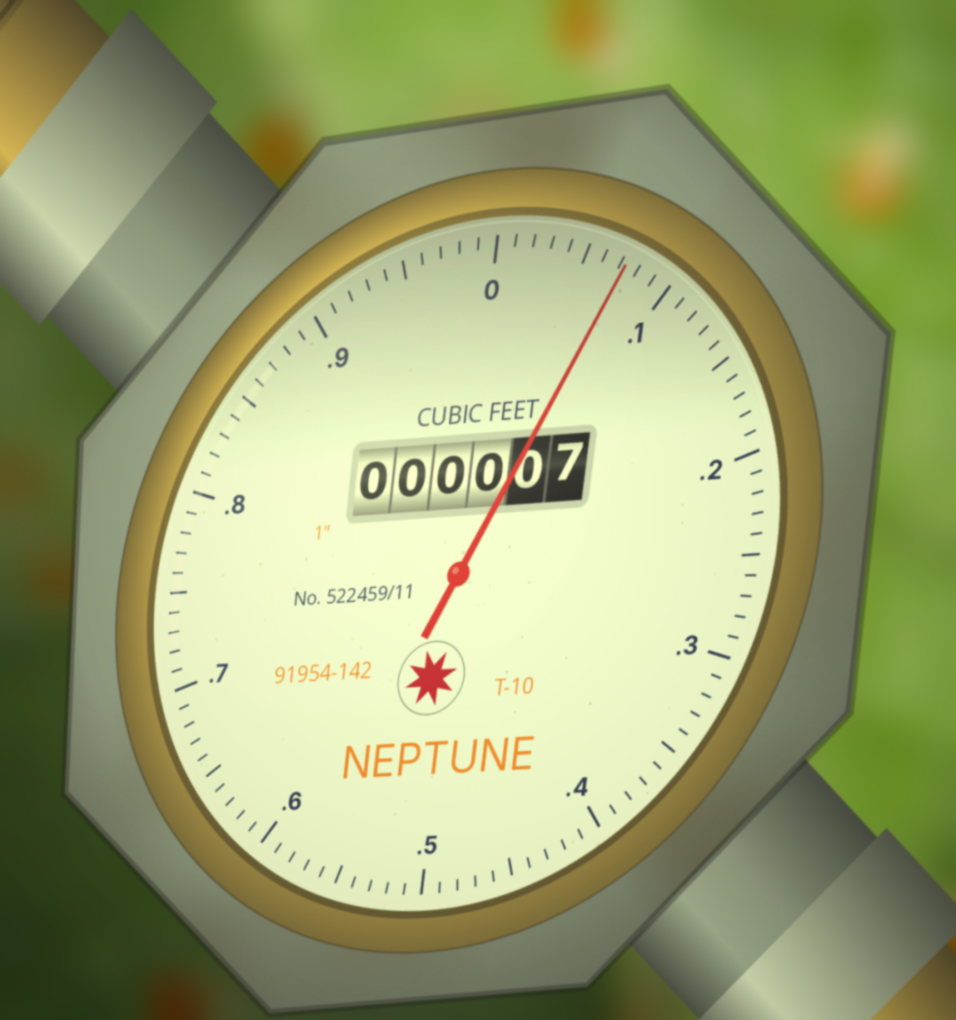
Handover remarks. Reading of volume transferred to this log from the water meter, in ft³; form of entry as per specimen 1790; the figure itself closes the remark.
7.07
